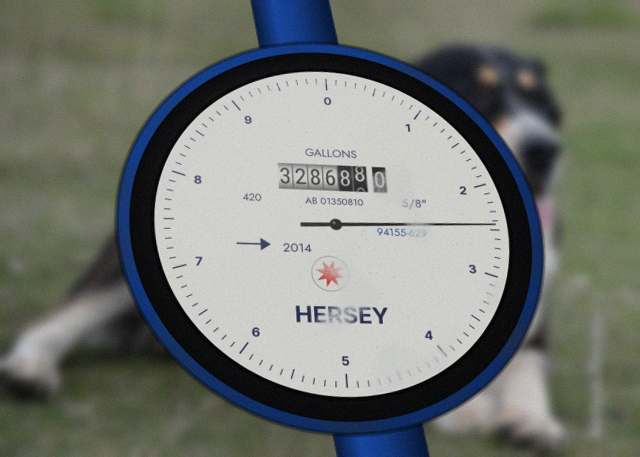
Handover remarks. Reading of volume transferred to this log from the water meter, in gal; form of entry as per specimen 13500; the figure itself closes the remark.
3286882.4
